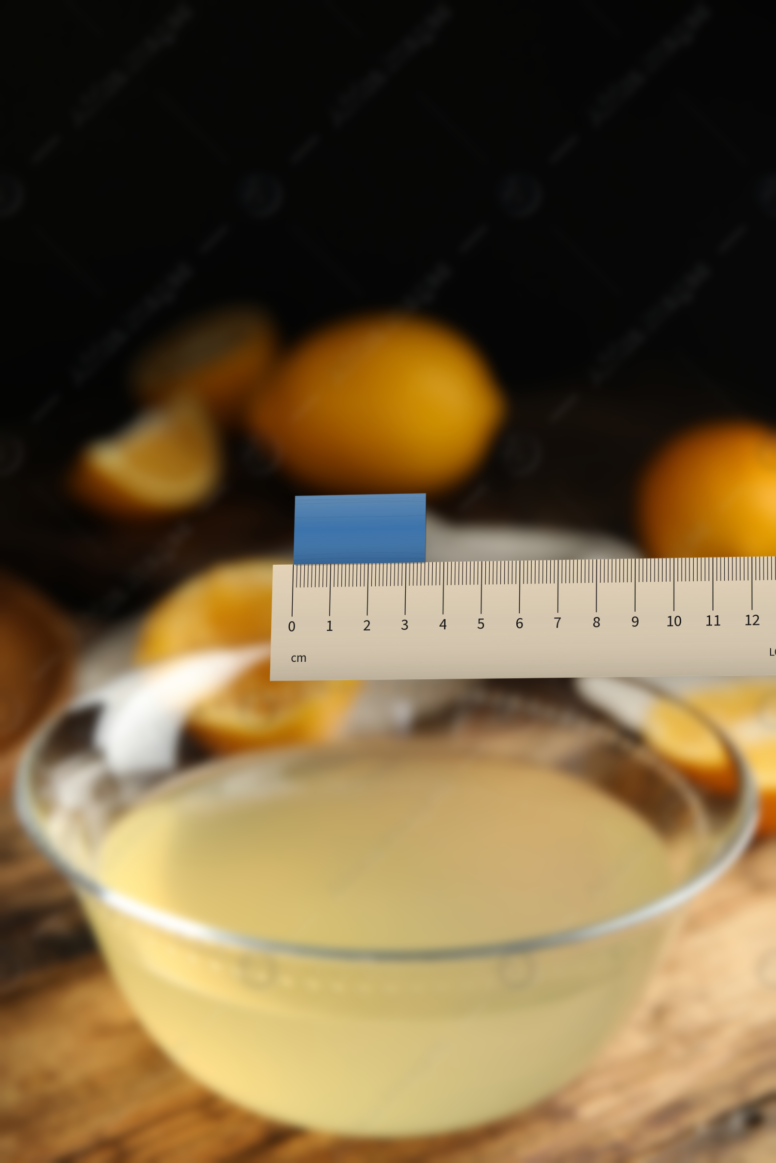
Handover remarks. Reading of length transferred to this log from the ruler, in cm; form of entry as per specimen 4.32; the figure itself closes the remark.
3.5
